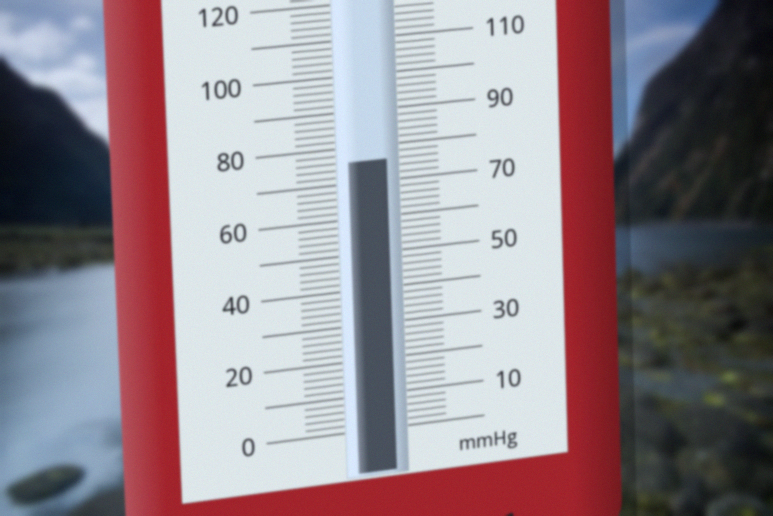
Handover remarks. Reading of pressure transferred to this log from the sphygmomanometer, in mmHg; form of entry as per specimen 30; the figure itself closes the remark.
76
